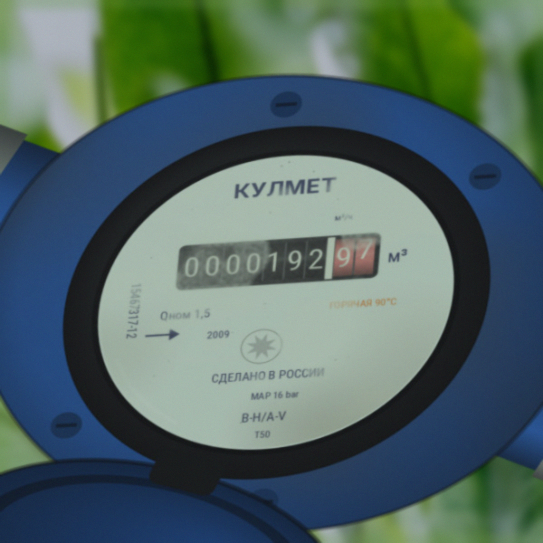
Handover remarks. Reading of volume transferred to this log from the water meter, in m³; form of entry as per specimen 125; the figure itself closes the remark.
192.97
